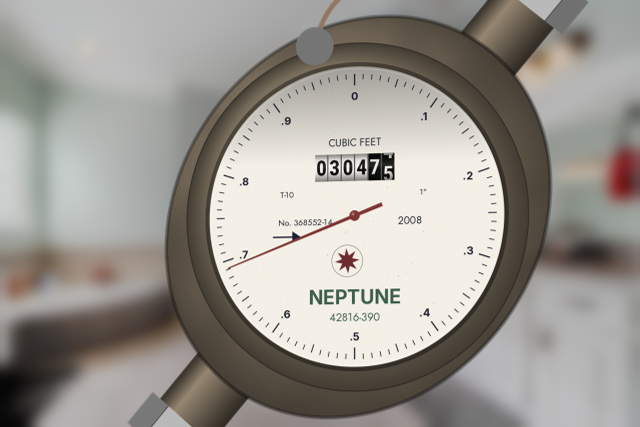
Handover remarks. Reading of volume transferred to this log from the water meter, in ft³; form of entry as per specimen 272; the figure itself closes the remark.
30474.69
